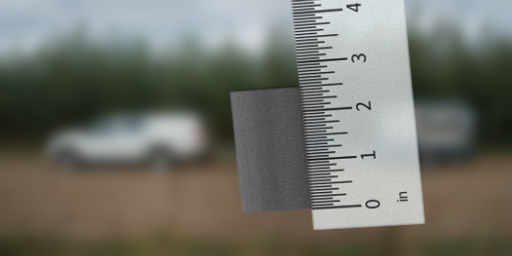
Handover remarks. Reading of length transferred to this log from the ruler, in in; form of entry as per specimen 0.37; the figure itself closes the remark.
2.5
